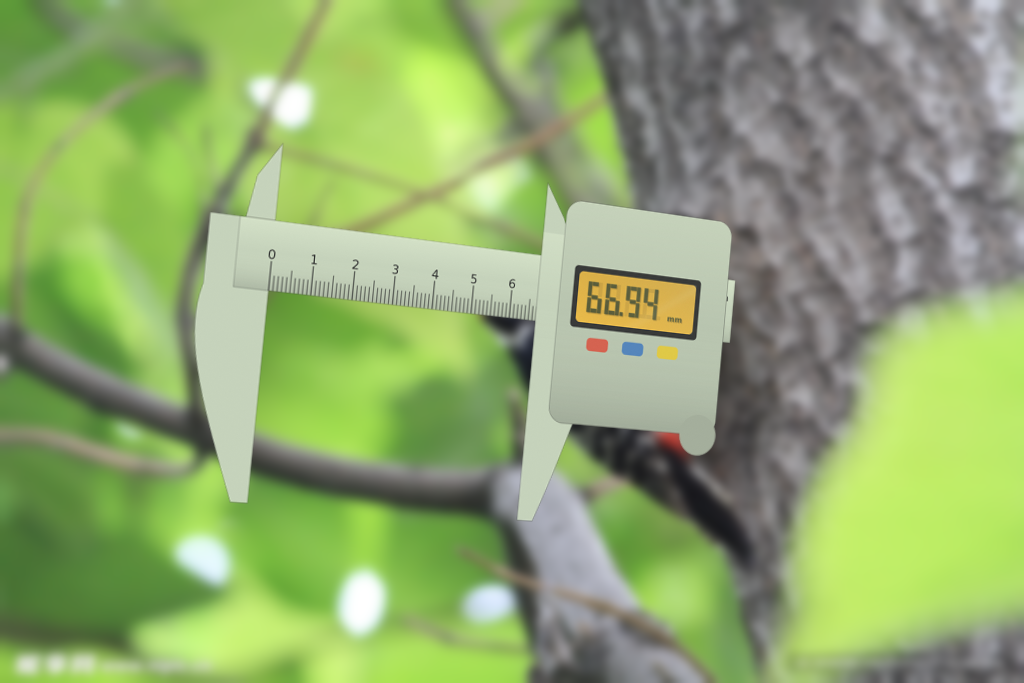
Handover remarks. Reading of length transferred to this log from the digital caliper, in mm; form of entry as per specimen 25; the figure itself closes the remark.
66.94
